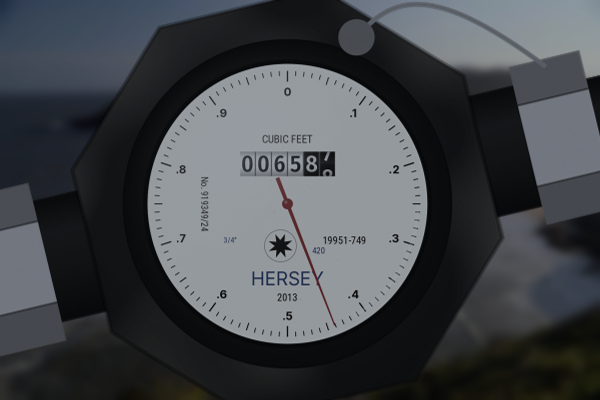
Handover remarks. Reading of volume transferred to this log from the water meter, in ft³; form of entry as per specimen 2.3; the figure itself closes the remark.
6587.44
